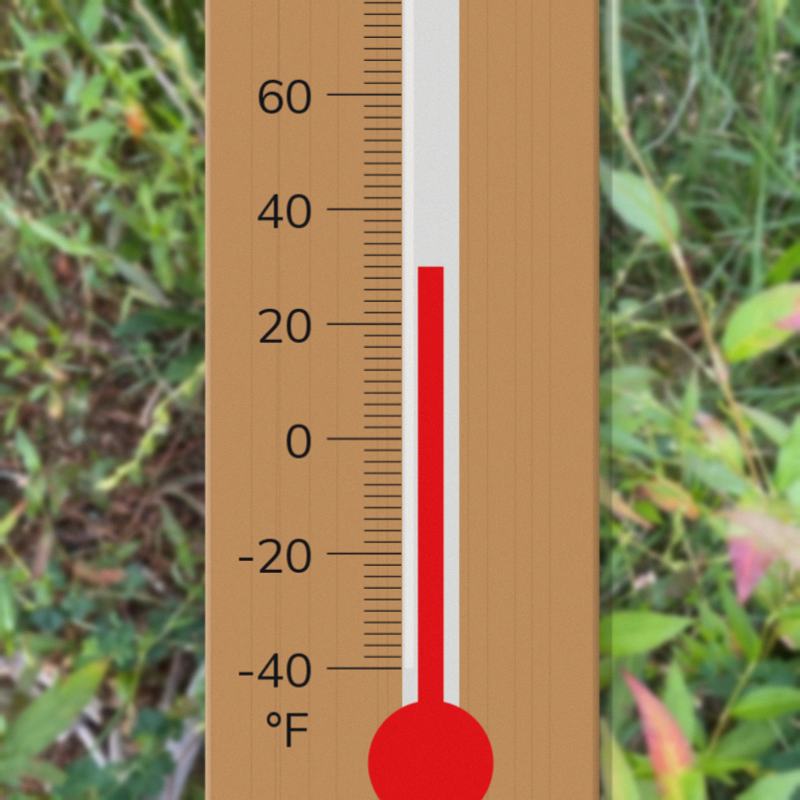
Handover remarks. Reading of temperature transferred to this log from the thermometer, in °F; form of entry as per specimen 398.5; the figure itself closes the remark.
30
